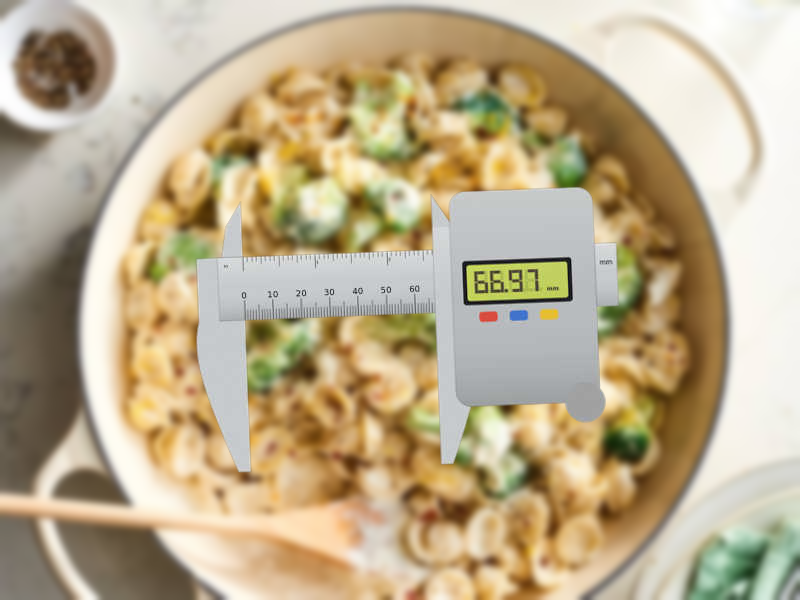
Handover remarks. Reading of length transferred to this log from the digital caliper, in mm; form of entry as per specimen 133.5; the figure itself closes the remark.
66.97
